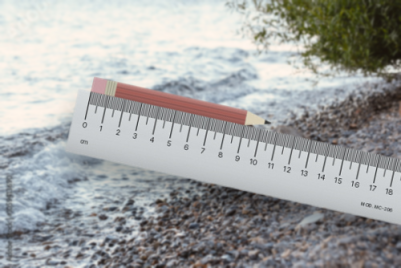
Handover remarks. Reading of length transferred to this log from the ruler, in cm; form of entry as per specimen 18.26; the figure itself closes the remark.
10.5
